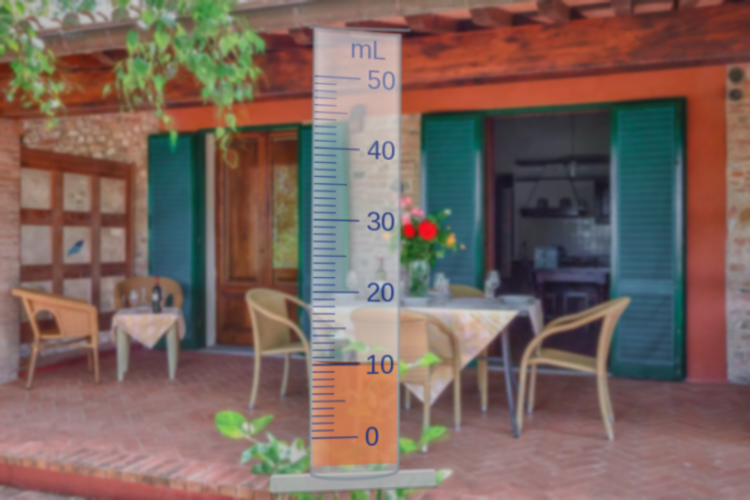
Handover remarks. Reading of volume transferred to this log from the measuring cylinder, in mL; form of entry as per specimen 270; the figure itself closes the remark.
10
